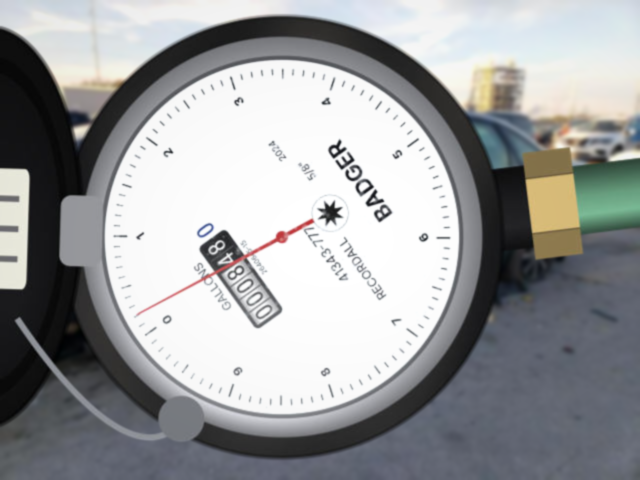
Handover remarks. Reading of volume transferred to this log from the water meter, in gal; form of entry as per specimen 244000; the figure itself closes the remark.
8480.2
